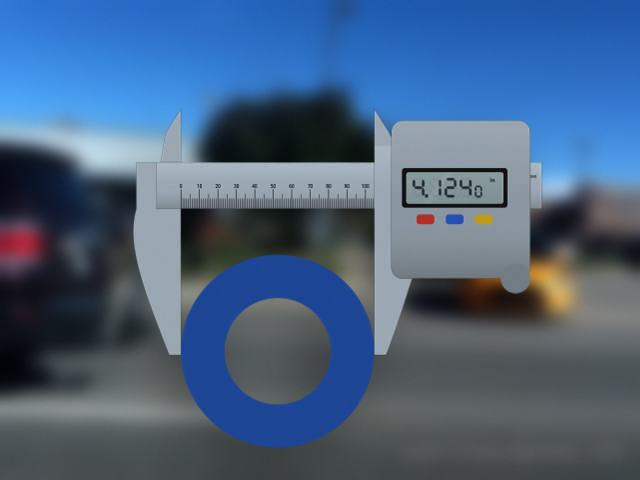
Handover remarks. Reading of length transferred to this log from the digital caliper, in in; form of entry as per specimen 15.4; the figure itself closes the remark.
4.1240
